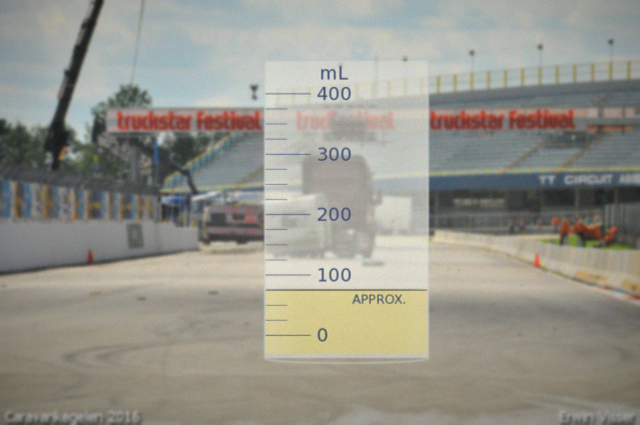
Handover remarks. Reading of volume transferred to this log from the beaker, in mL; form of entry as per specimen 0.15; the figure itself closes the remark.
75
